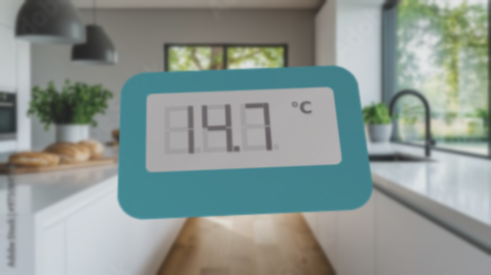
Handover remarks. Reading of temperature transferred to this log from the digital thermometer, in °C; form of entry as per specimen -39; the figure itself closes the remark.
14.7
